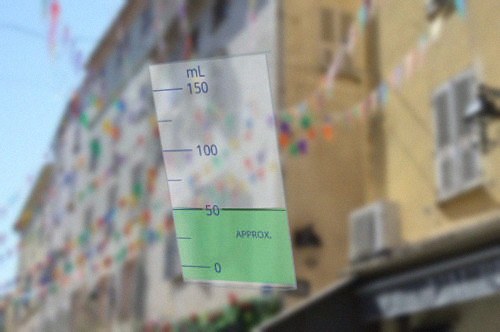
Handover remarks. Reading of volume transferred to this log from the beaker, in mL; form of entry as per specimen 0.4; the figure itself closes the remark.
50
